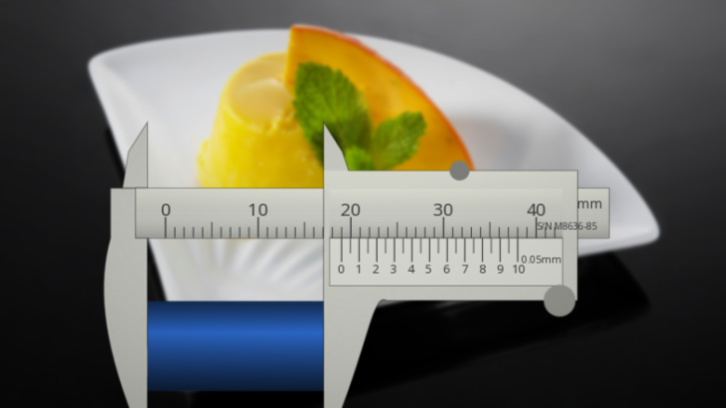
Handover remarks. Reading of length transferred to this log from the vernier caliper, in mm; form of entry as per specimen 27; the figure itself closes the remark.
19.0
